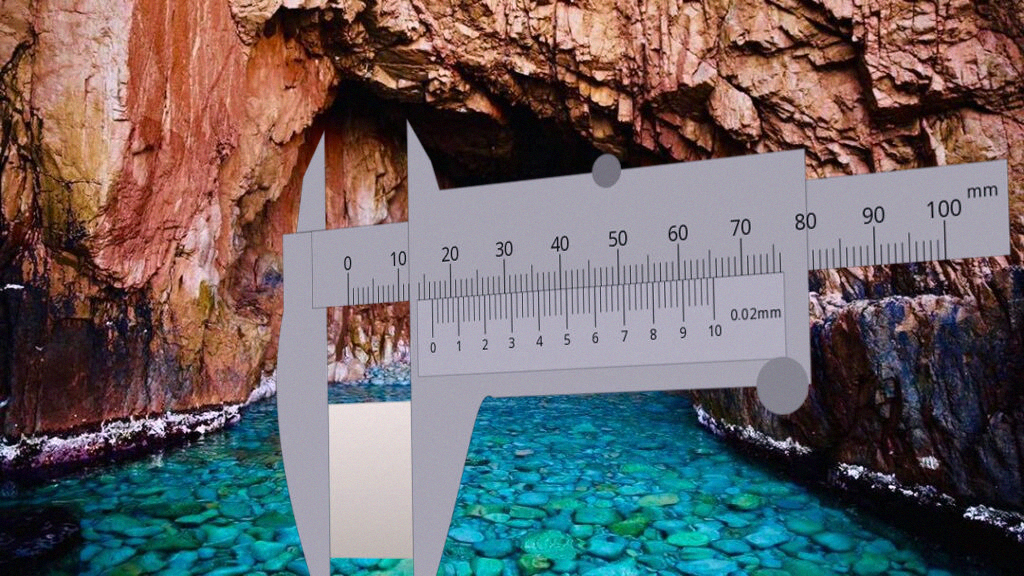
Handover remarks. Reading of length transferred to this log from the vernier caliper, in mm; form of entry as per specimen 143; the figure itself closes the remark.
16.5
